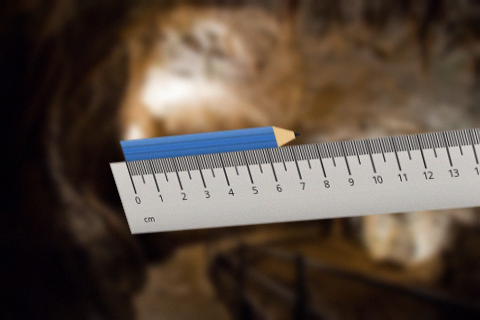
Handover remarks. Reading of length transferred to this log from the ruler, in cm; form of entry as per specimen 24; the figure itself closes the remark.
7.5
